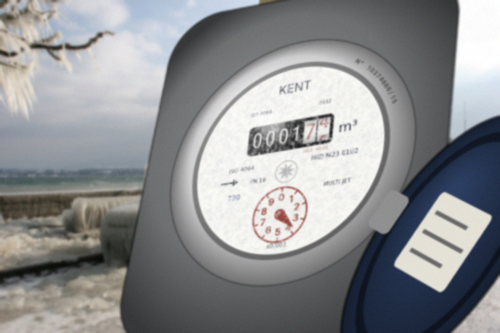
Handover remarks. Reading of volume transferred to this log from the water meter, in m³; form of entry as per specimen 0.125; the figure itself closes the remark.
1.743
